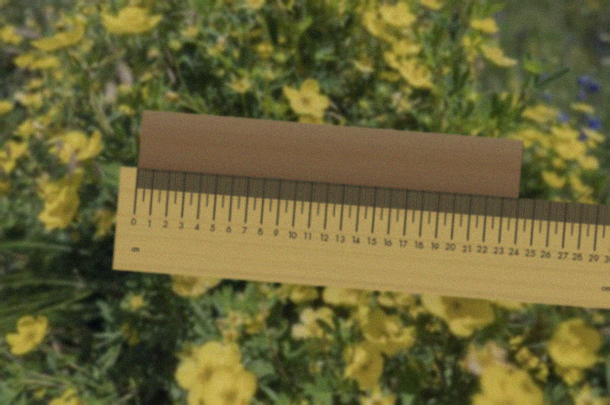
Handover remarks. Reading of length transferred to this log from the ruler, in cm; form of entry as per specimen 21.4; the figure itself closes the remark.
24
